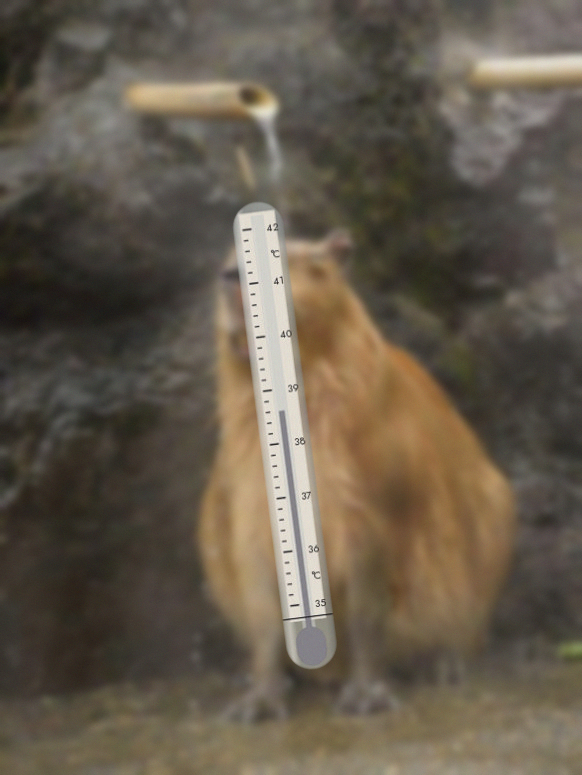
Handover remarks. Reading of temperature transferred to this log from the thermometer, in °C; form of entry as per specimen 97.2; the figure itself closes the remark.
38.6
